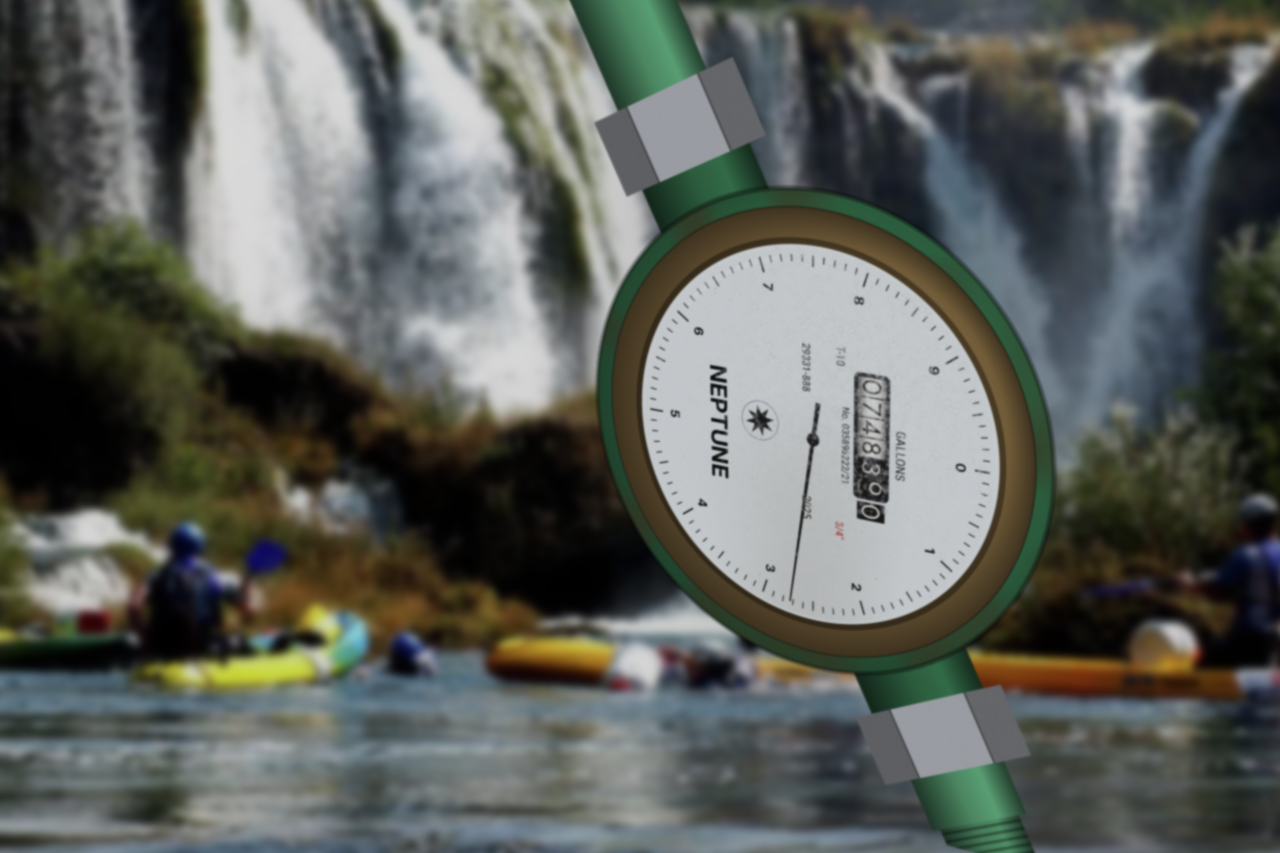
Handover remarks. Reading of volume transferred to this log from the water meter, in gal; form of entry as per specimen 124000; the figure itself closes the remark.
748362.7
